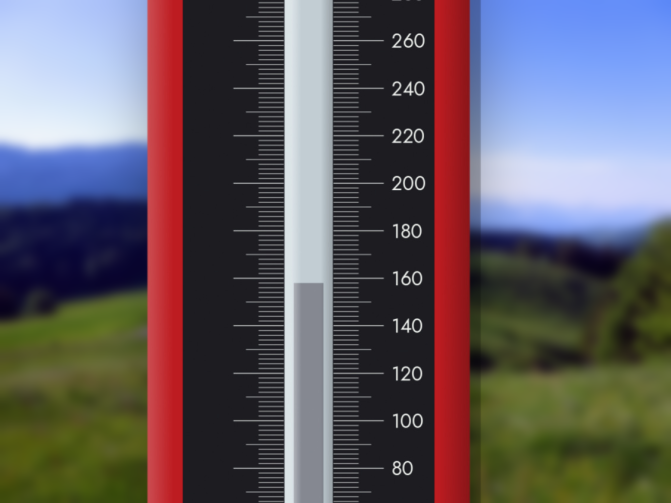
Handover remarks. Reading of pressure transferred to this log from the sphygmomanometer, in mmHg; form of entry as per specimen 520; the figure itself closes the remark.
158
